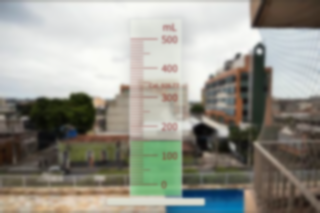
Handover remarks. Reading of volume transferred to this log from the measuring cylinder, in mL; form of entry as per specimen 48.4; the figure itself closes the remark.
150
